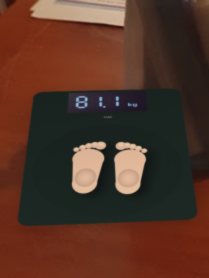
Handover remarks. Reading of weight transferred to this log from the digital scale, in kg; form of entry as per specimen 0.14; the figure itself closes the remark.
81.1
